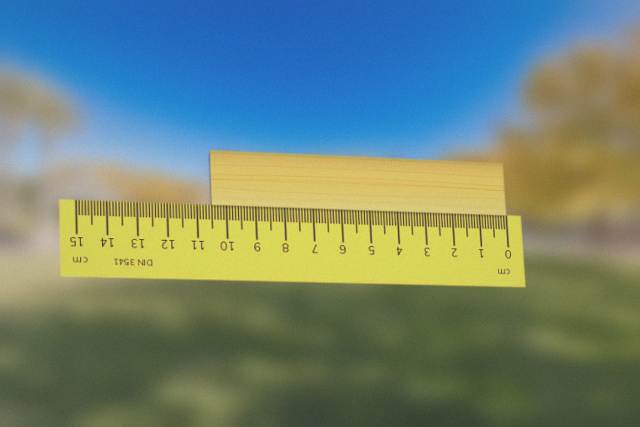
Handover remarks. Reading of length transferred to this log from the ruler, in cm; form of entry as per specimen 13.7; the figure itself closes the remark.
10.5
